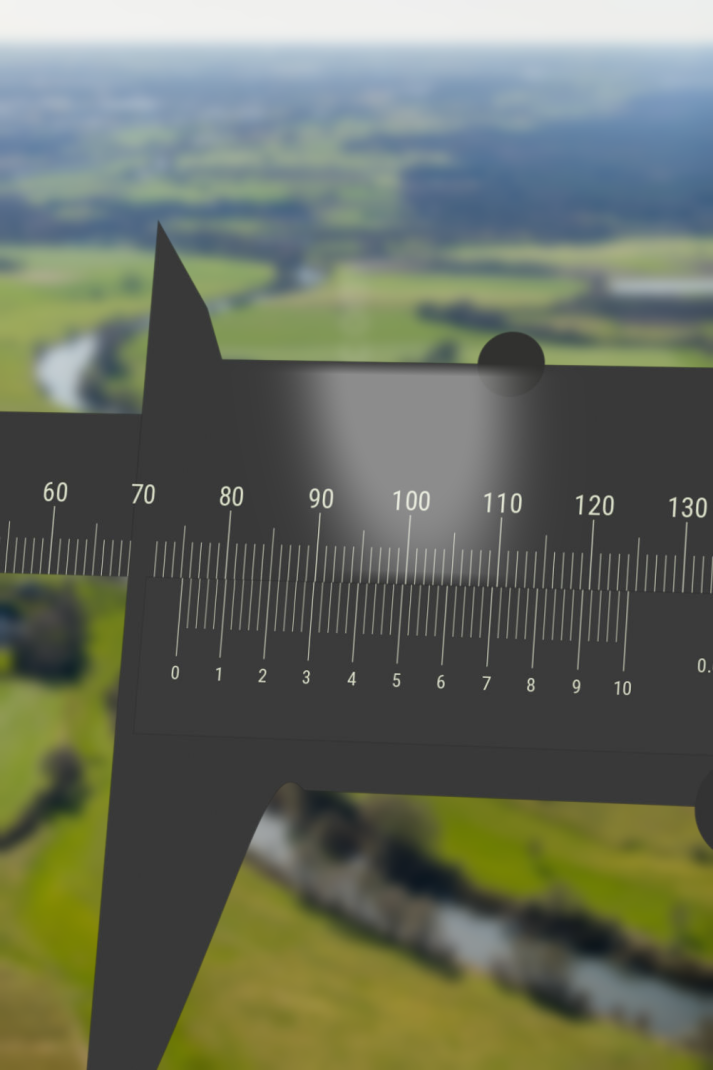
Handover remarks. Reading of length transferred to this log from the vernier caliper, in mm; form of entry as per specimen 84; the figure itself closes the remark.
75.2
